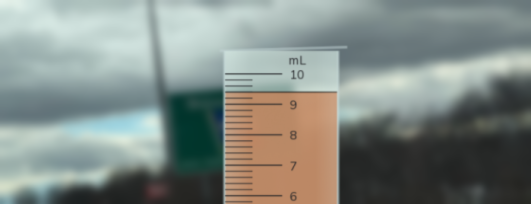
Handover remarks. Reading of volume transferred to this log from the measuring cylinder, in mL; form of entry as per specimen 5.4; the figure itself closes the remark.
9.4
